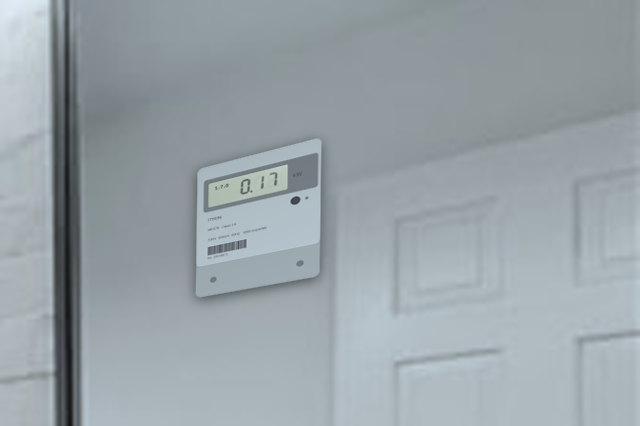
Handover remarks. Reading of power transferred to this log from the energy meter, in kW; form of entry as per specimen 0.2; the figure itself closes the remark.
0.17
